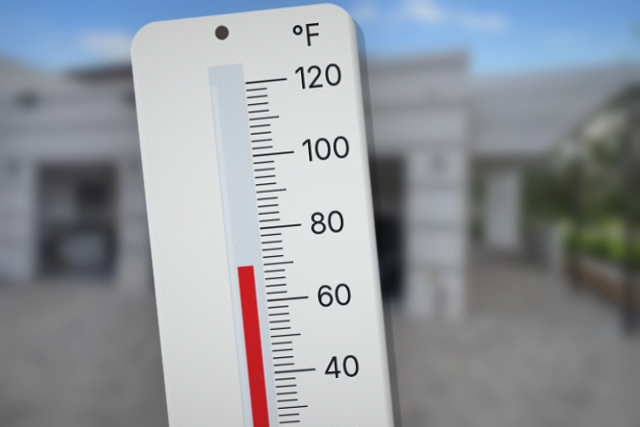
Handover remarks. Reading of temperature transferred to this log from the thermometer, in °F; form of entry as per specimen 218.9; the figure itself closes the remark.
70
